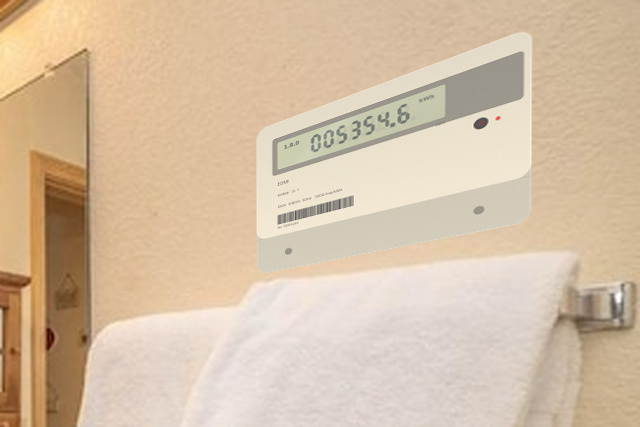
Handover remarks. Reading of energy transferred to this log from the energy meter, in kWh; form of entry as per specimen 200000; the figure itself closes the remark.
5354.6
